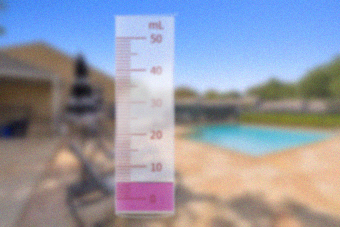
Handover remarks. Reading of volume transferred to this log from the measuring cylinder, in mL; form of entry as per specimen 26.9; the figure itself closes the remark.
5
